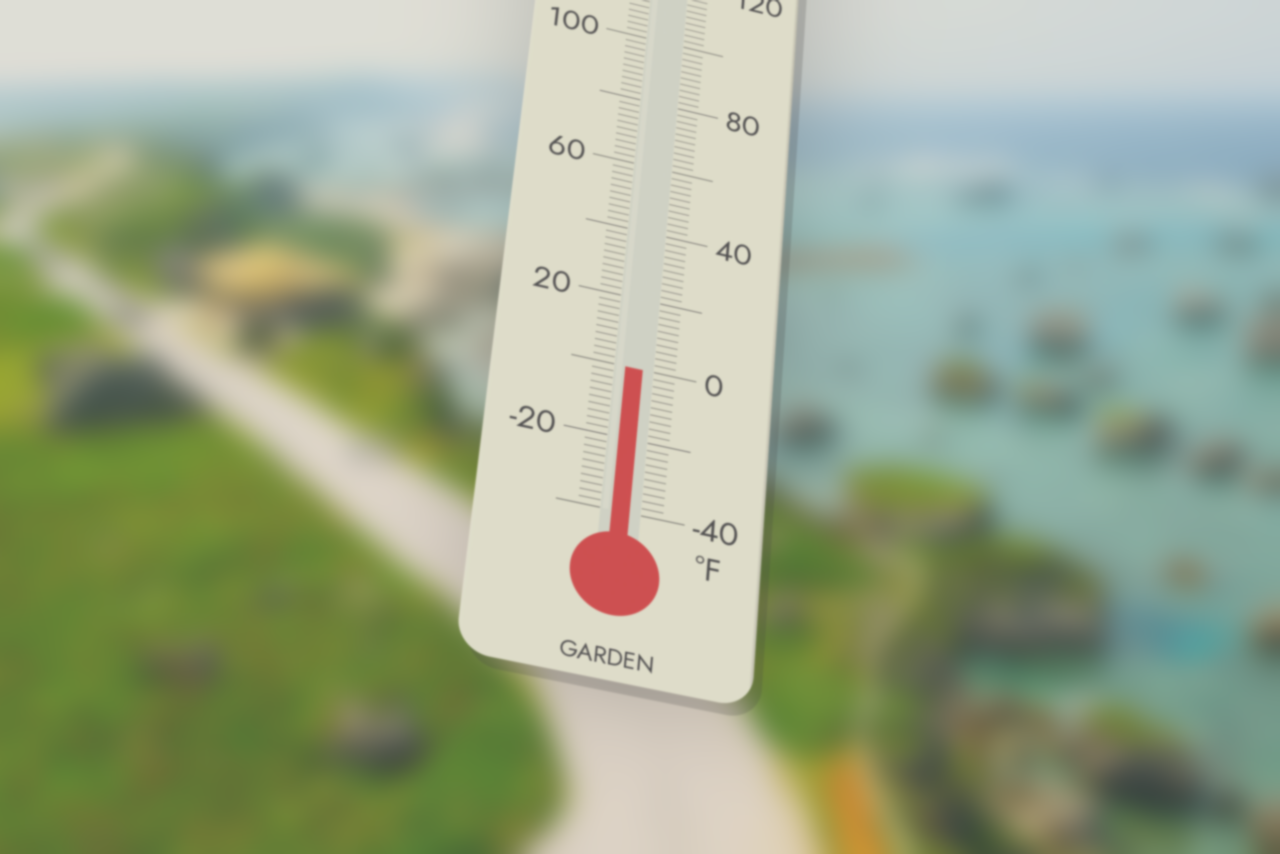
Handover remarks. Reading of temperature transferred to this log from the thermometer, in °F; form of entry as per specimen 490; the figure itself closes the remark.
0
